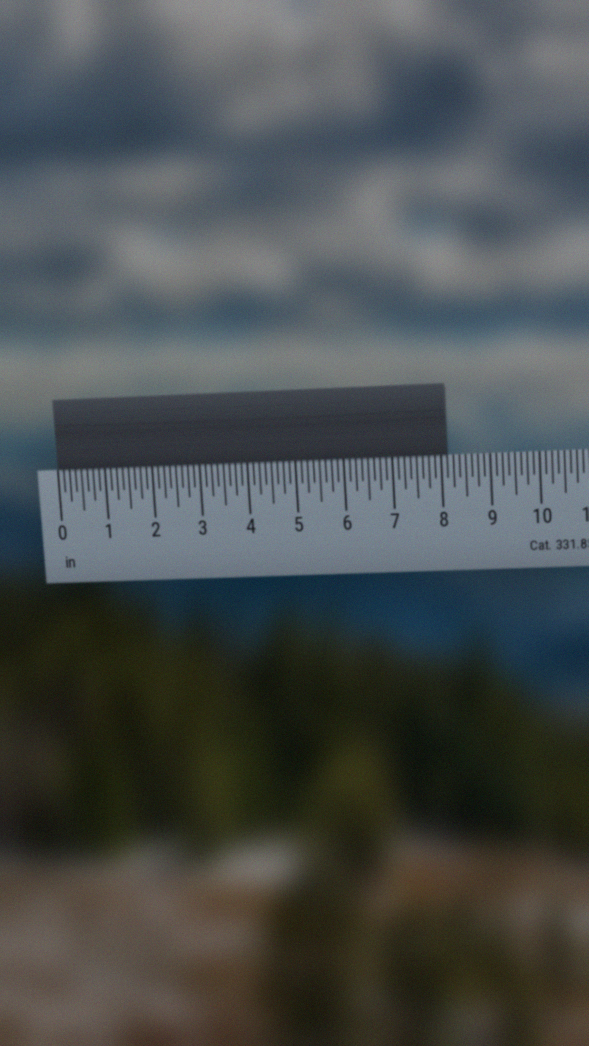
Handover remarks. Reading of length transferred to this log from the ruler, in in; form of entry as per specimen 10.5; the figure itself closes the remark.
8.125
